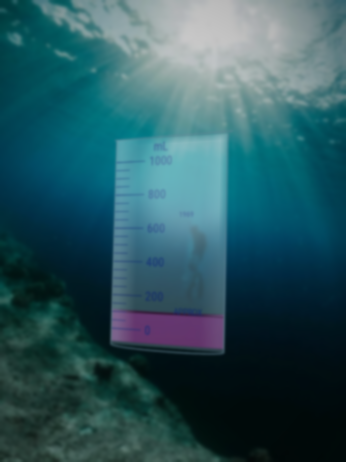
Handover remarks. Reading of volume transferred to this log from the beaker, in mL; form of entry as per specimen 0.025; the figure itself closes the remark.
100
